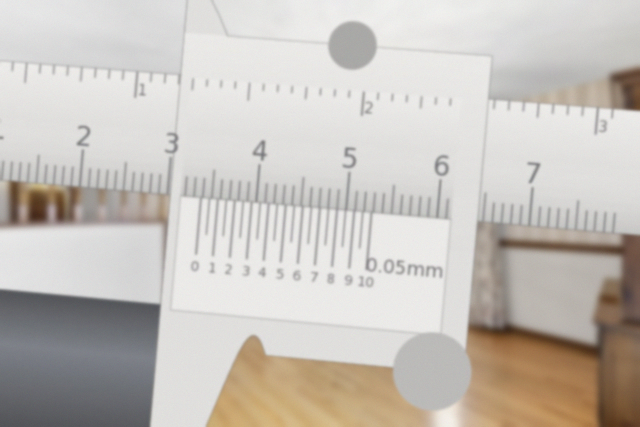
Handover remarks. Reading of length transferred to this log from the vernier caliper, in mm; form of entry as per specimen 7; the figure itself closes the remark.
33.8
